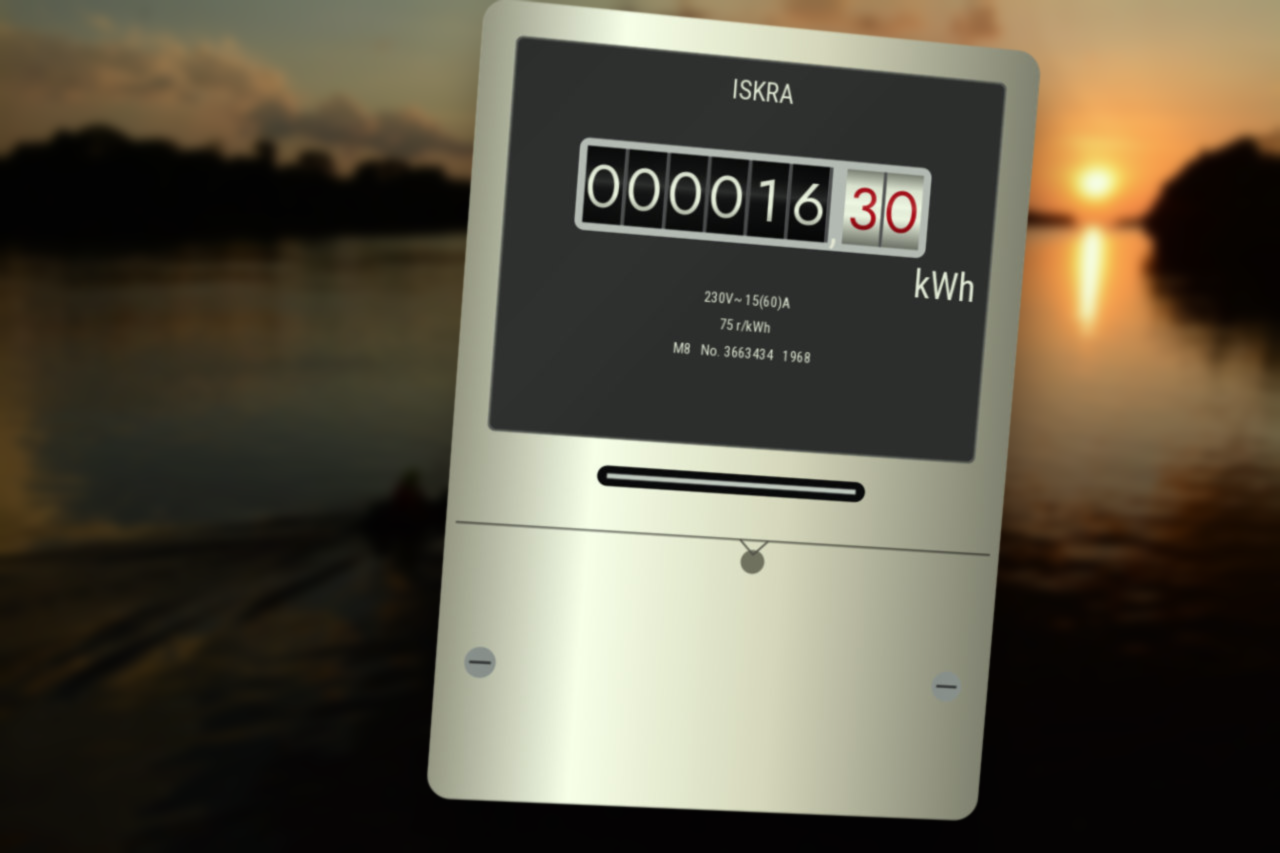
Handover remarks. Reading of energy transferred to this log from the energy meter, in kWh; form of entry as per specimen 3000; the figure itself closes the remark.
16.30
